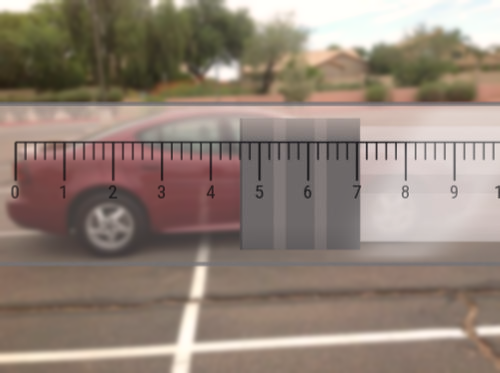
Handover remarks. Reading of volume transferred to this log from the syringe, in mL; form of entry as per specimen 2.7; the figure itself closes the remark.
4.6
